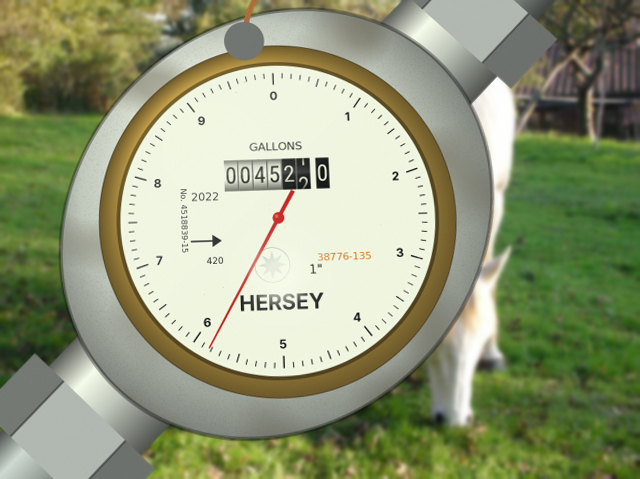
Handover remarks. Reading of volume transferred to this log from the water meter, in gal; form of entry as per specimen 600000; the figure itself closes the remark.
45215.8
